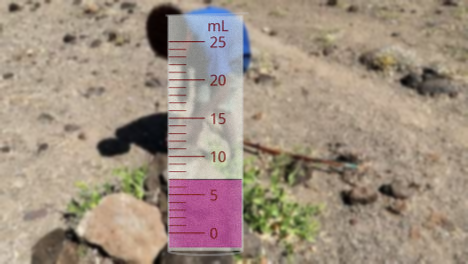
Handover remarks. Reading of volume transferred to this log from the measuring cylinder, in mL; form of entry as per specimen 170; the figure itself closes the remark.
7
